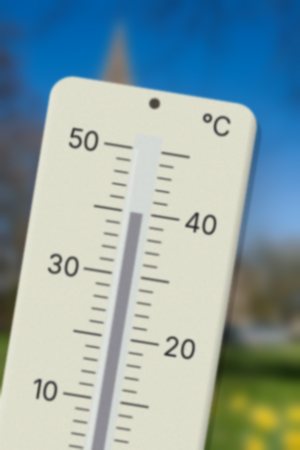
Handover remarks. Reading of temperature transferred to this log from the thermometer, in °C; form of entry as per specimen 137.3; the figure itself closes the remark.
40
